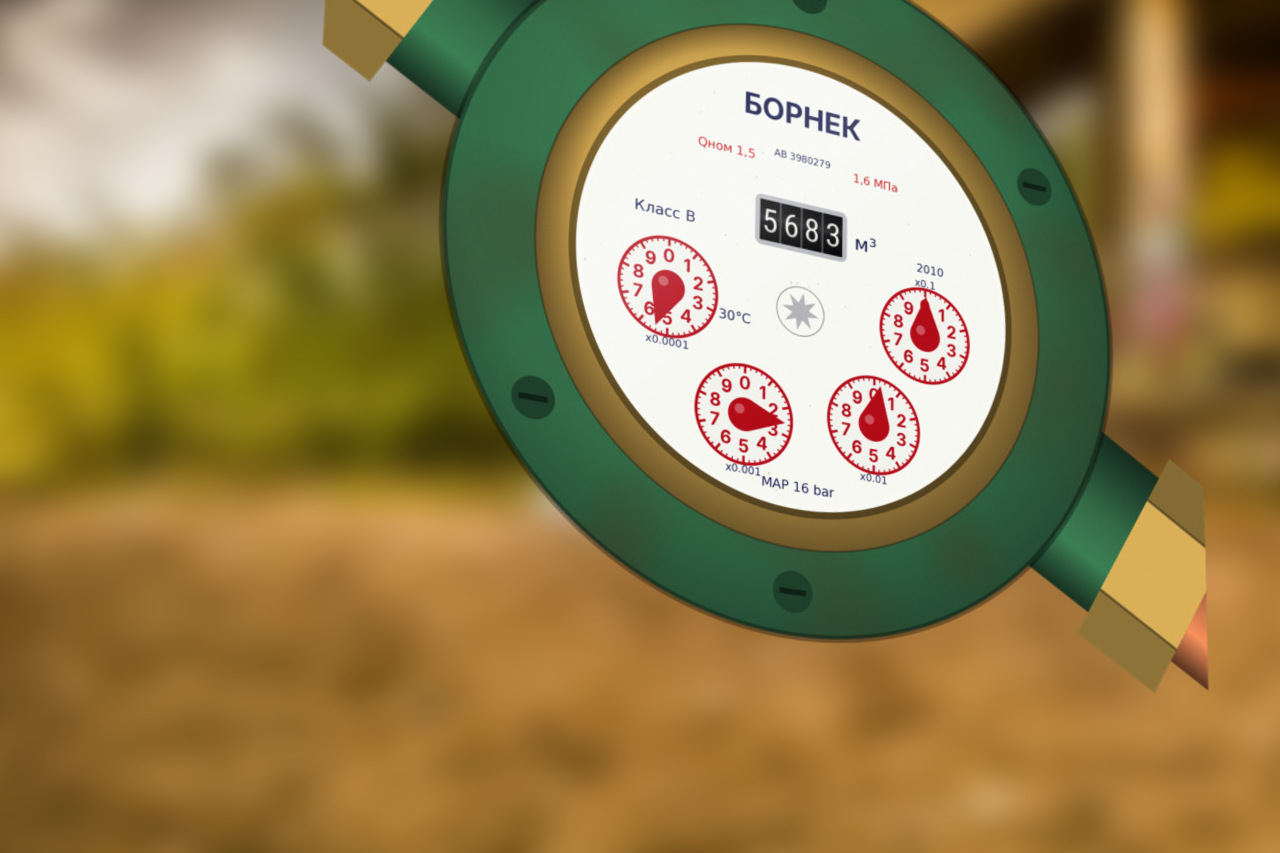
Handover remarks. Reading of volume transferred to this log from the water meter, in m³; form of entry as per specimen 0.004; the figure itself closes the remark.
5683.0025
